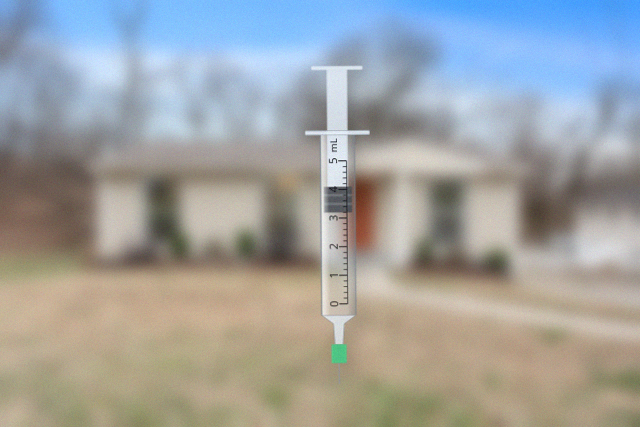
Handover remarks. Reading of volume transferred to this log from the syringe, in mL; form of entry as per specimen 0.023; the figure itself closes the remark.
3.2
